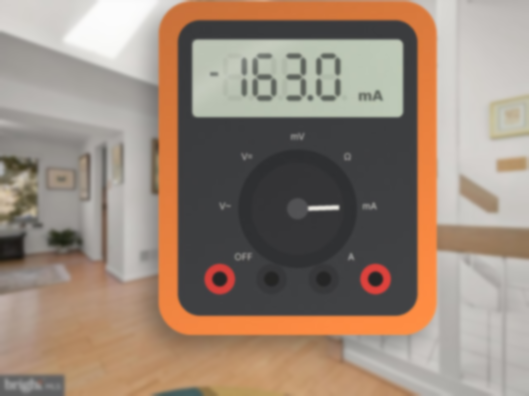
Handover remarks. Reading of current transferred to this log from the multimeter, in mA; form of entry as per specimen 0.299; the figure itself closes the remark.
-163.0
